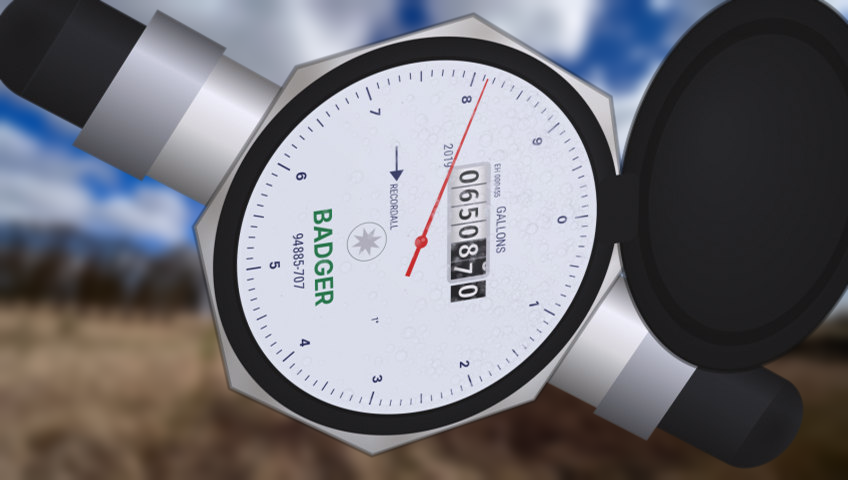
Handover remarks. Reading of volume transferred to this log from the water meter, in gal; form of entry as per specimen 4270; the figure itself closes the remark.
650868.1
